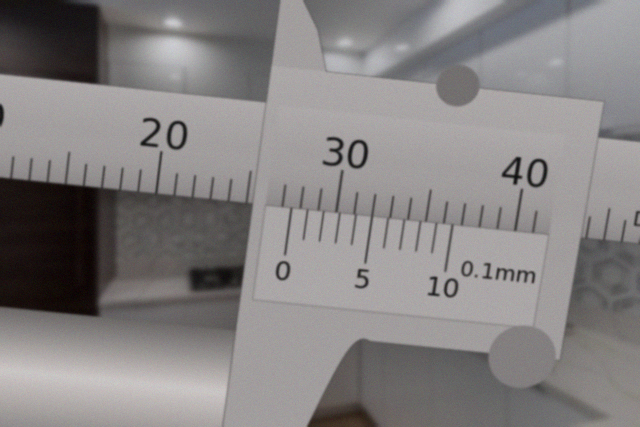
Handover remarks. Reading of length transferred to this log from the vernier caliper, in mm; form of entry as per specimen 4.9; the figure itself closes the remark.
27.5
